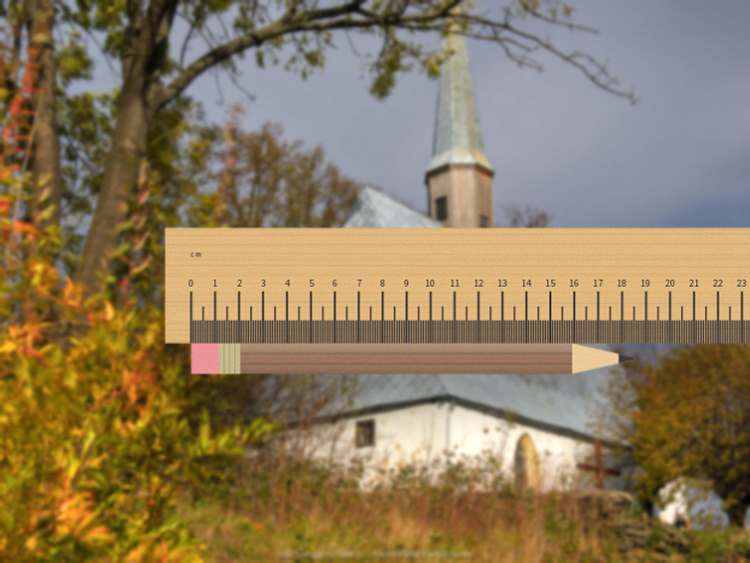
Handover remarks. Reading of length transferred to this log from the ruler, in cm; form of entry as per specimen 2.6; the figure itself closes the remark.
18.5
